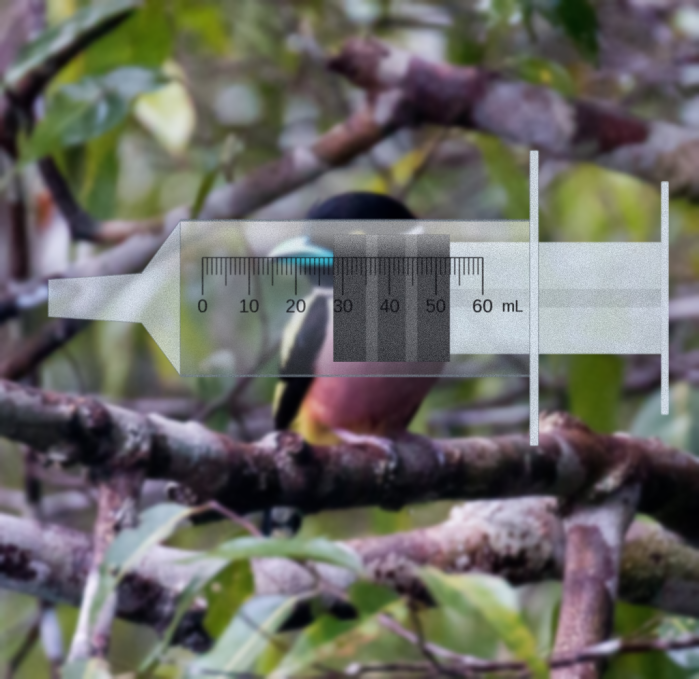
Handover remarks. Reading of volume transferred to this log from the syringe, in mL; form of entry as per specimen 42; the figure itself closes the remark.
28
